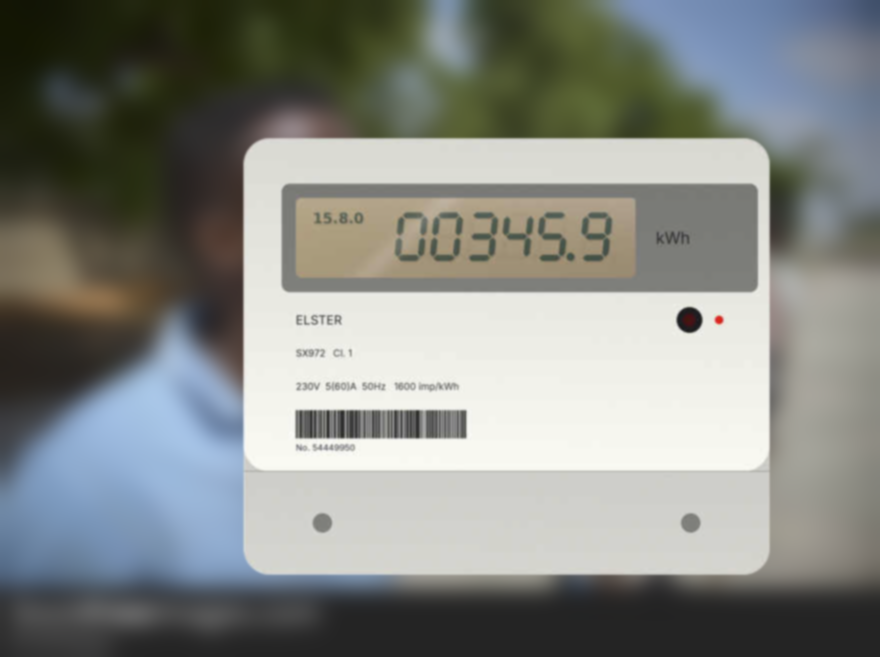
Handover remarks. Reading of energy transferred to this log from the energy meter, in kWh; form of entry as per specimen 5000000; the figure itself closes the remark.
345.9
